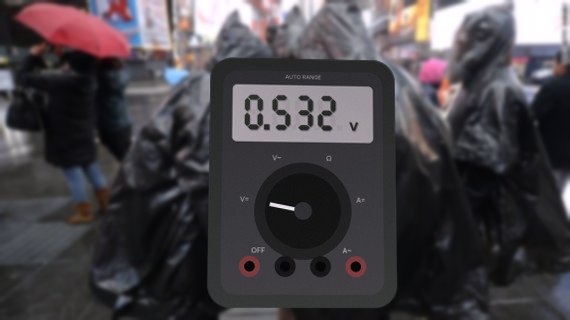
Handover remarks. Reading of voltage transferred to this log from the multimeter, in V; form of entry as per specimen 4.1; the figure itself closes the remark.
0.532
